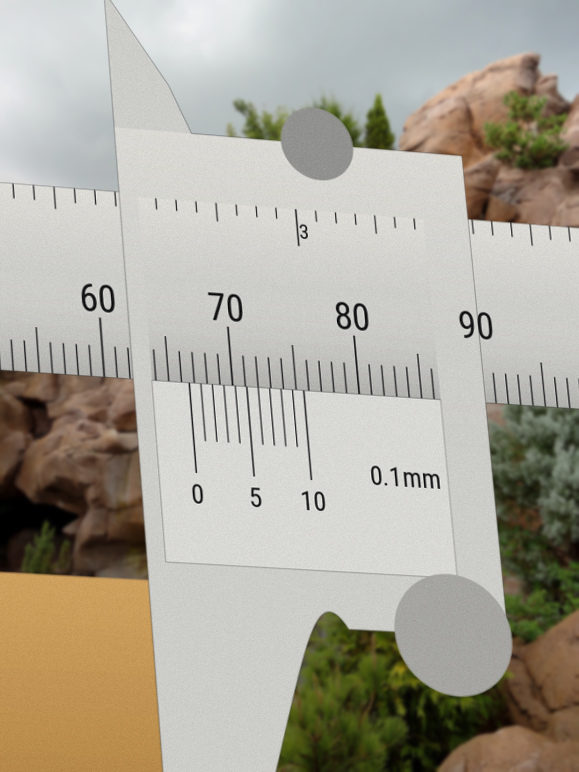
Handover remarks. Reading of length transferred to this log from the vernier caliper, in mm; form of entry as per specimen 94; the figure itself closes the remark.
66.6
